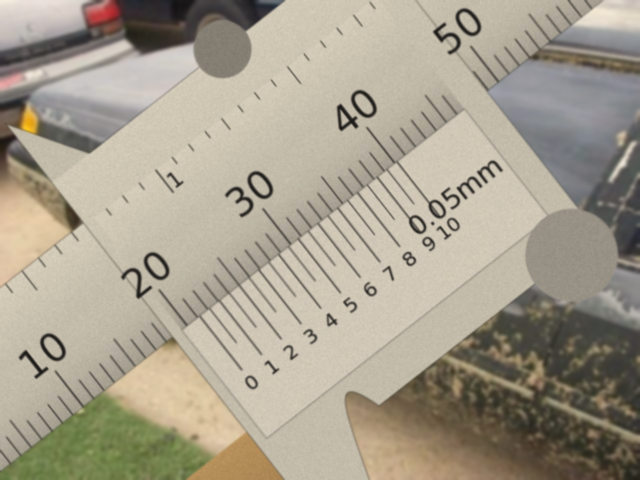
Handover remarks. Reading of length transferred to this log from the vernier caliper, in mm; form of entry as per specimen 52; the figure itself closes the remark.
21.2
